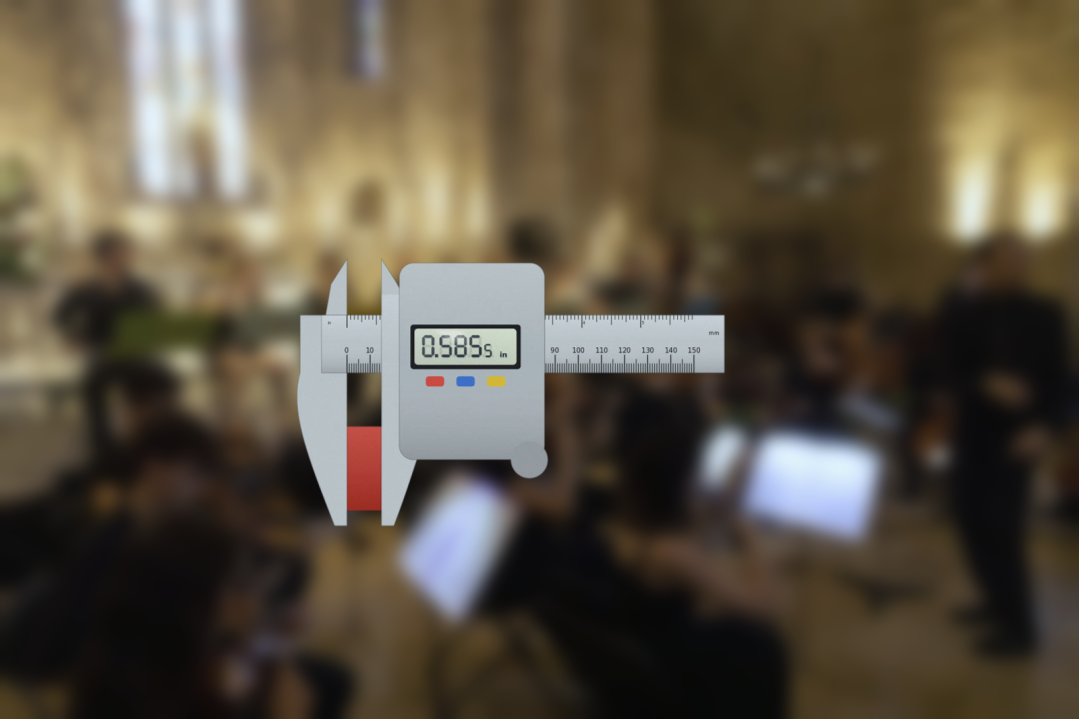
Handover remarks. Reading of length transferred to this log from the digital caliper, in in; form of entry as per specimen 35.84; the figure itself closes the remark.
0.5855
